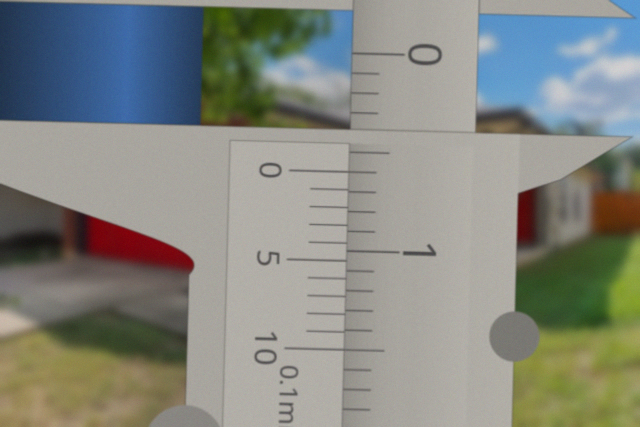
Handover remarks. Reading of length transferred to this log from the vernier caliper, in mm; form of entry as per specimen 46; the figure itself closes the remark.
6.0
